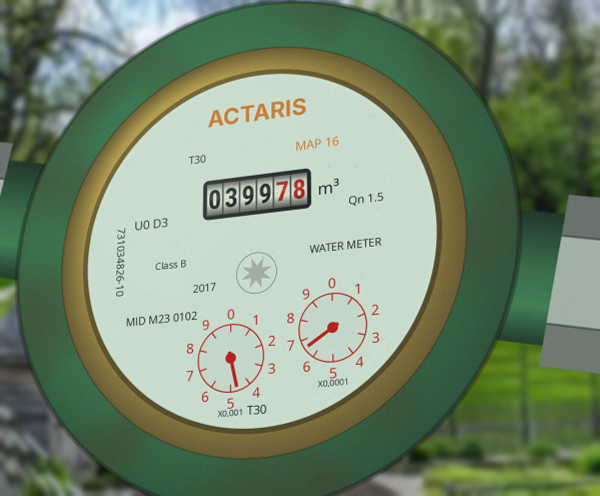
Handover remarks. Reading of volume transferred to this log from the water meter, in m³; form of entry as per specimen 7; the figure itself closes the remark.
399.7846
